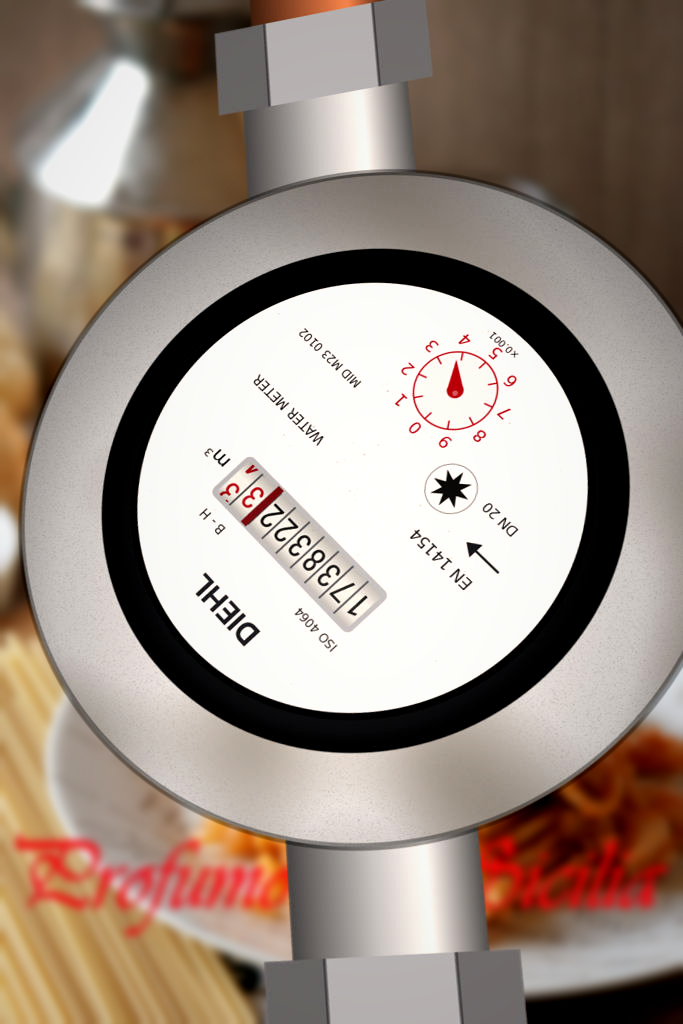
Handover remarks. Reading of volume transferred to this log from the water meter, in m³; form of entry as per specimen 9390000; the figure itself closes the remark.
1738322.333
